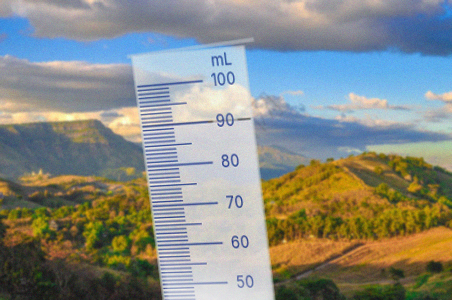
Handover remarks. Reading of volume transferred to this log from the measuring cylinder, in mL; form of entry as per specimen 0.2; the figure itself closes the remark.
90
